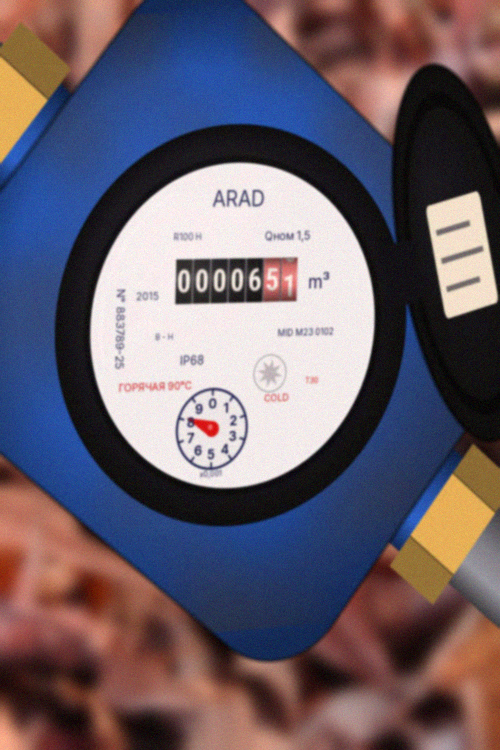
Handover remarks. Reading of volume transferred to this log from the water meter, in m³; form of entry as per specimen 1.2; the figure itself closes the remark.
6.508
